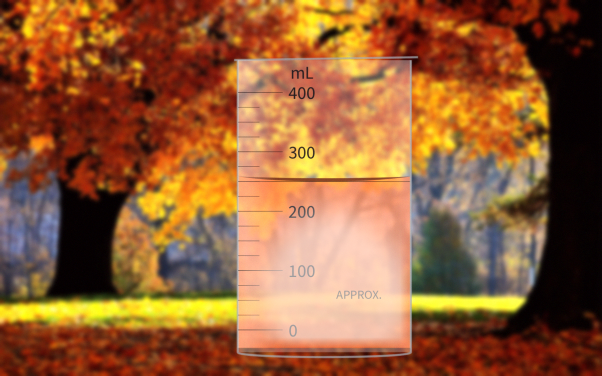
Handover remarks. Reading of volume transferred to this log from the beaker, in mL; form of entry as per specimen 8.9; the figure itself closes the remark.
250
